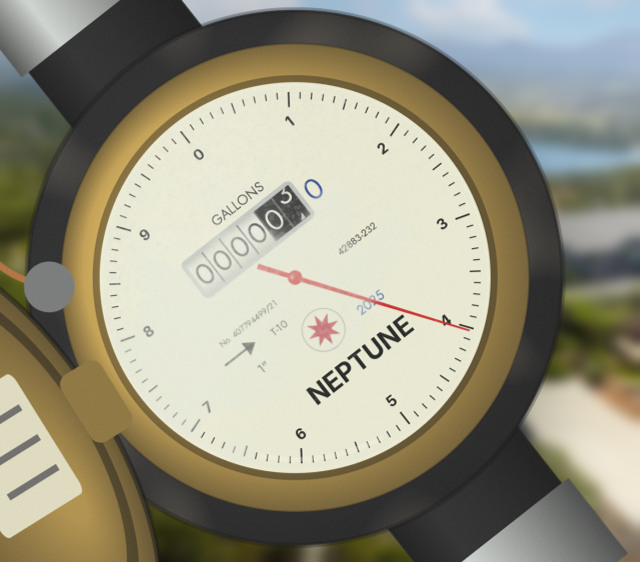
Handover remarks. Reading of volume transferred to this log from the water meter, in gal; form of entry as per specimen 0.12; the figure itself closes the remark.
34.0
